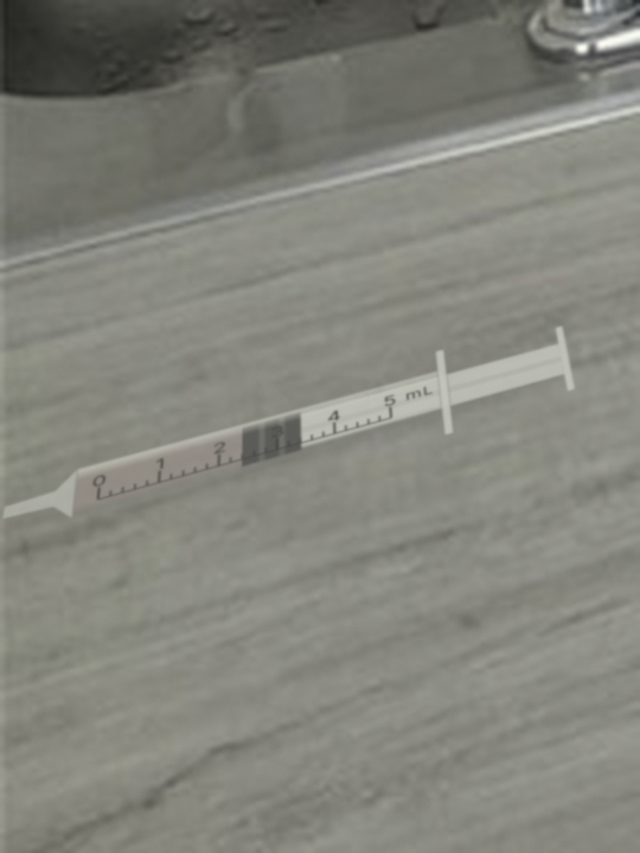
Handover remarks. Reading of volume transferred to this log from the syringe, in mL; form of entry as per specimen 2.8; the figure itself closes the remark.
2.4
